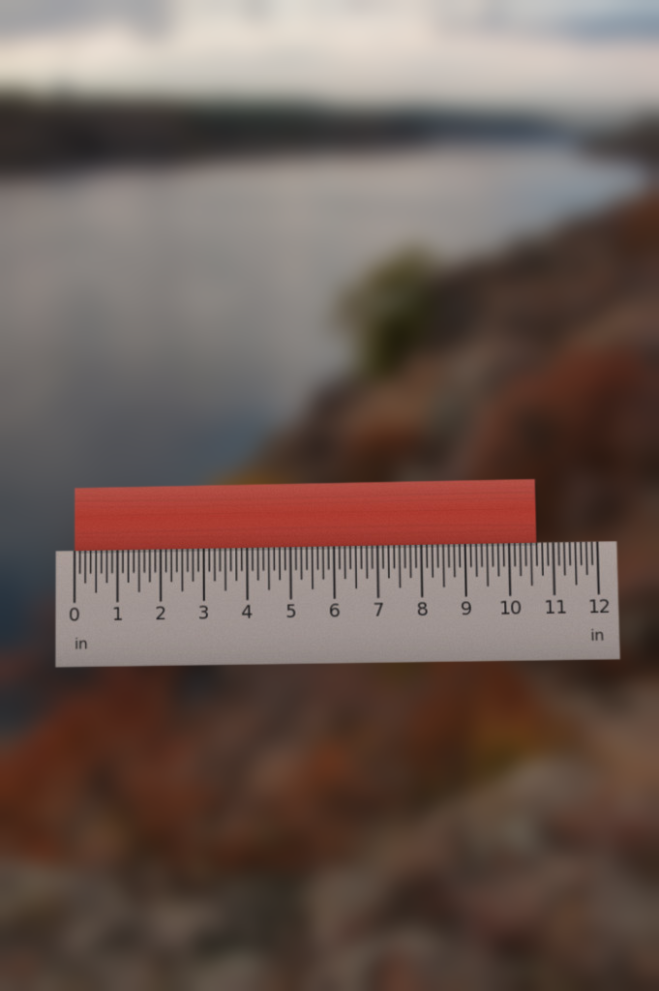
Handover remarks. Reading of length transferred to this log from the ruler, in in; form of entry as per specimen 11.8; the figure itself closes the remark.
10.625
